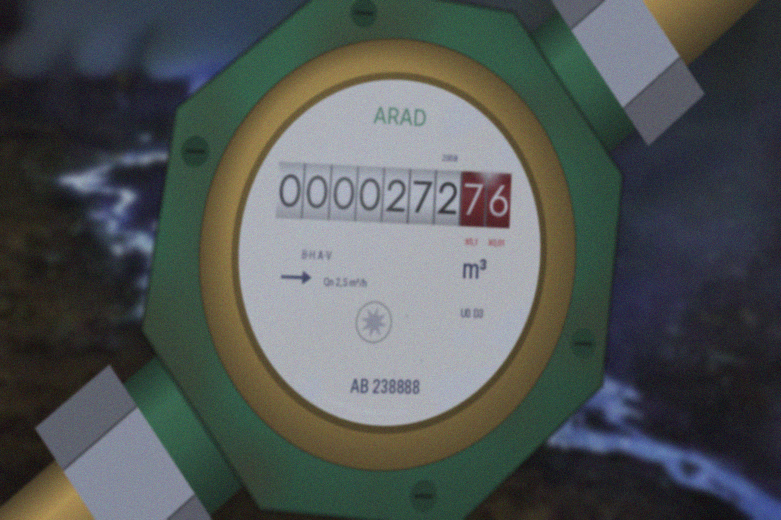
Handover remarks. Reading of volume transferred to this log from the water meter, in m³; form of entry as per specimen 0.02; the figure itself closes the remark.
272.76
